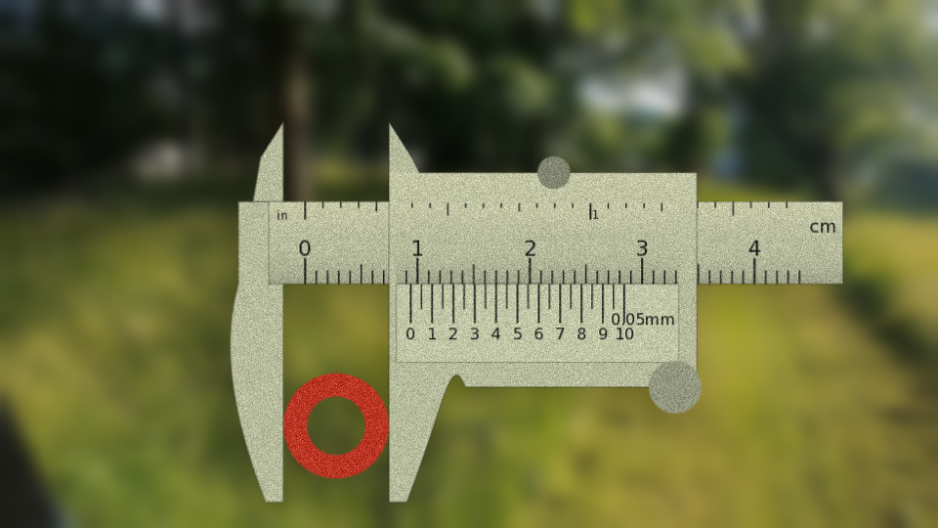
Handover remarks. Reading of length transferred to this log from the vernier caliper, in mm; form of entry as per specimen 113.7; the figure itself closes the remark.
9.4
